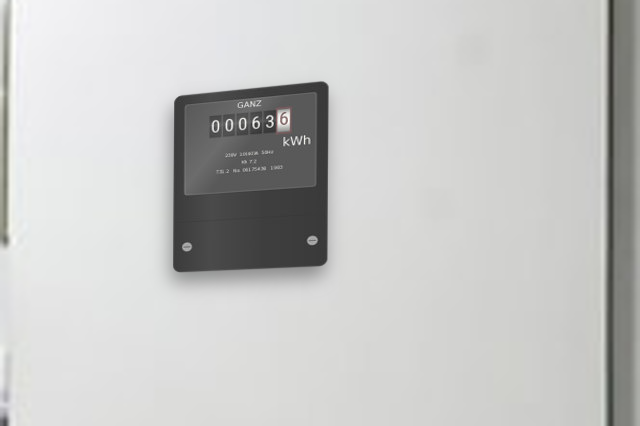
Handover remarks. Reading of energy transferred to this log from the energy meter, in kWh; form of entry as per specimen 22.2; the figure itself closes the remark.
63.6
